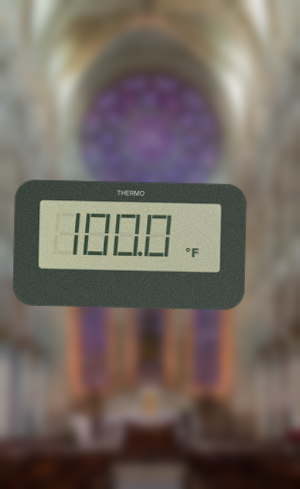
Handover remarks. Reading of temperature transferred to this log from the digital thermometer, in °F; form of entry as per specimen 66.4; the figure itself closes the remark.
100.0
